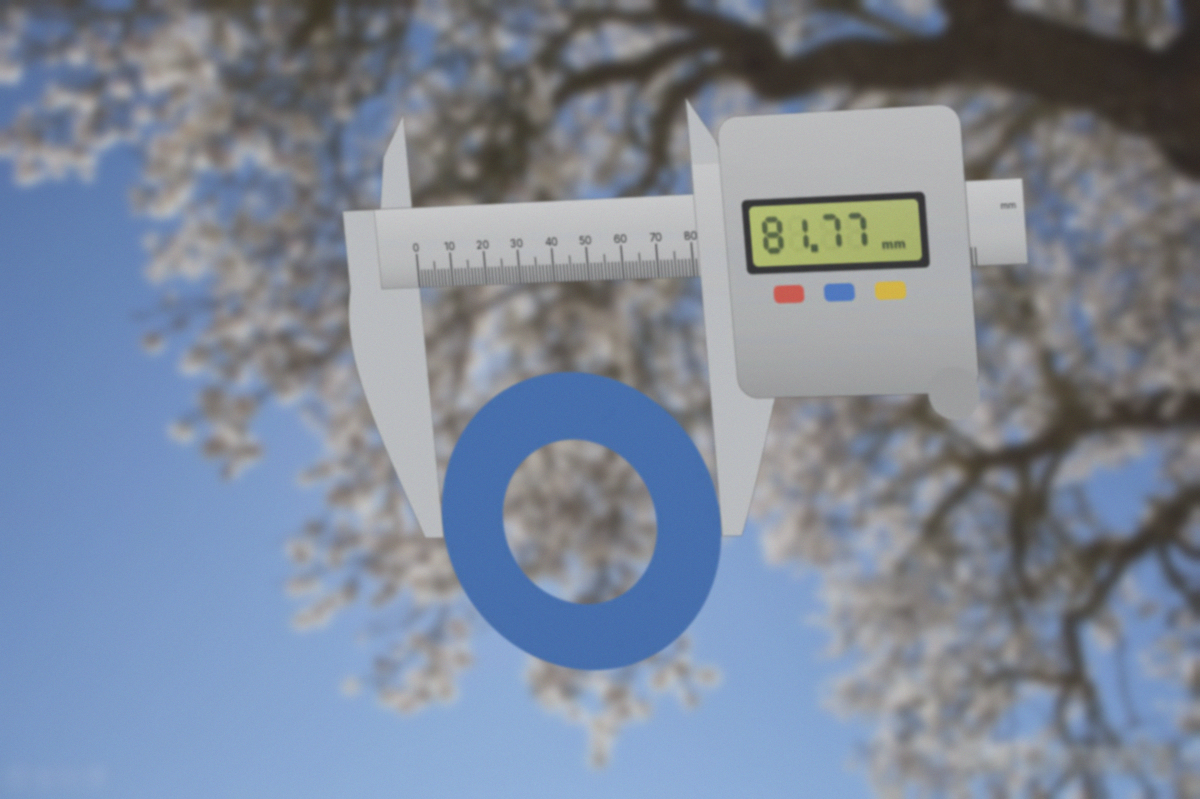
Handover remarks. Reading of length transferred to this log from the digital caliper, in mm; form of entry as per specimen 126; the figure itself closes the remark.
81.77
